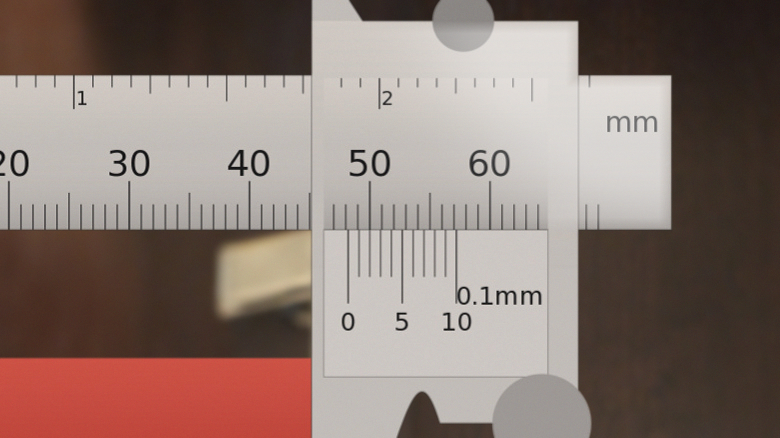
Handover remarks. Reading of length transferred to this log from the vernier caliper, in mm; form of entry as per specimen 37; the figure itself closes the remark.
48.2
